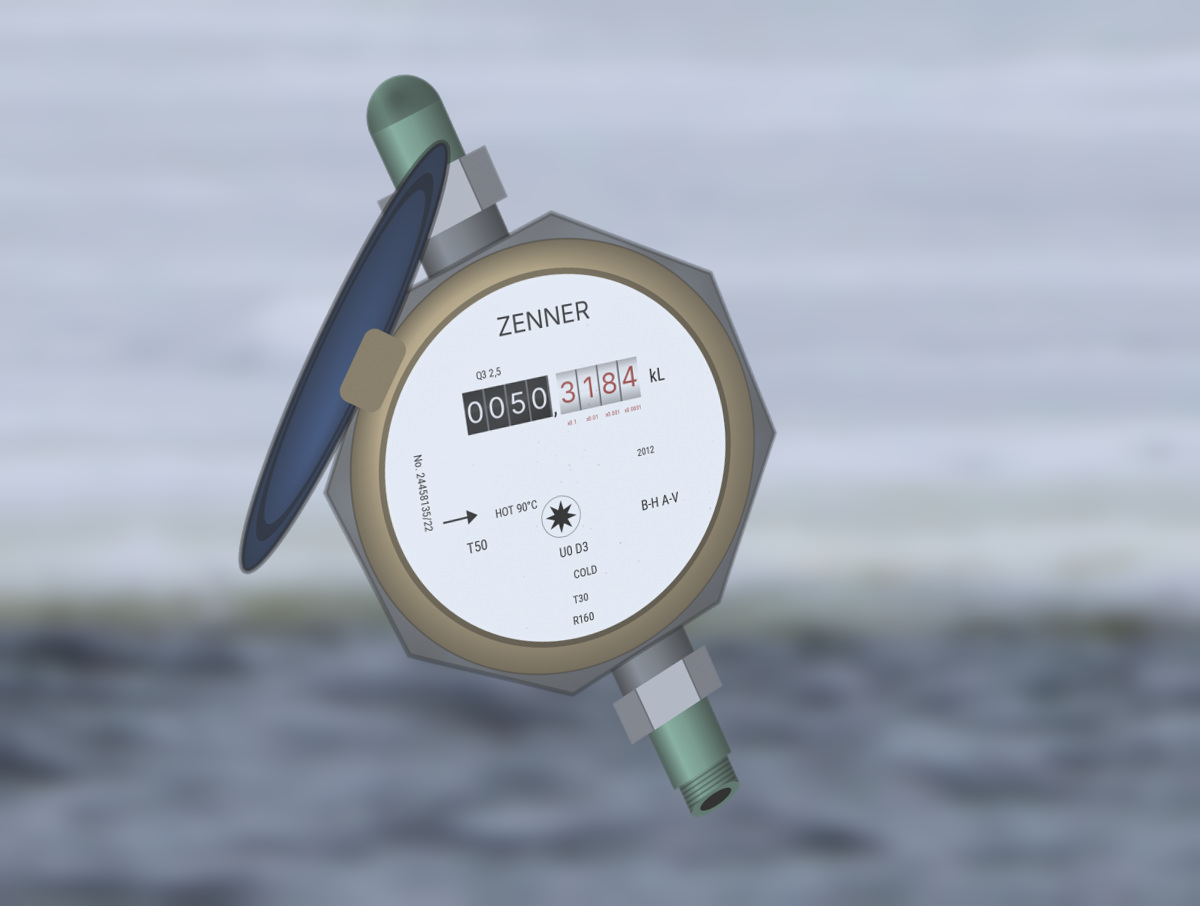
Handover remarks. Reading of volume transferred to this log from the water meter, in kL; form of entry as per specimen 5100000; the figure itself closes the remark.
50.3184
